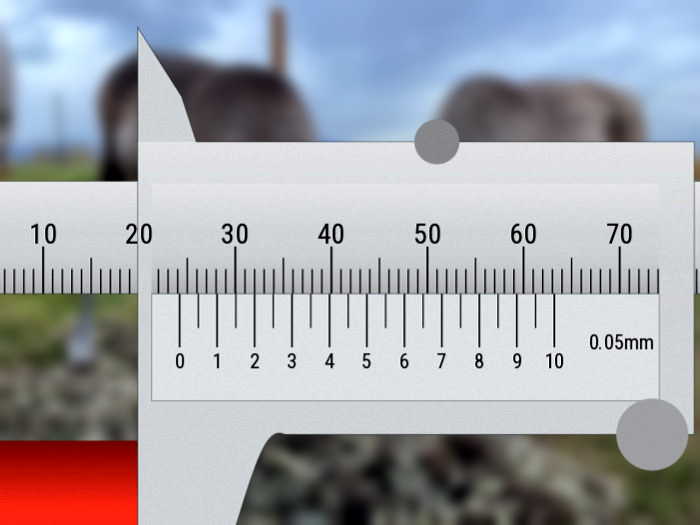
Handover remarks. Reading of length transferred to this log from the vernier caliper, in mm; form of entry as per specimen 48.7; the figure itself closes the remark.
24.2
